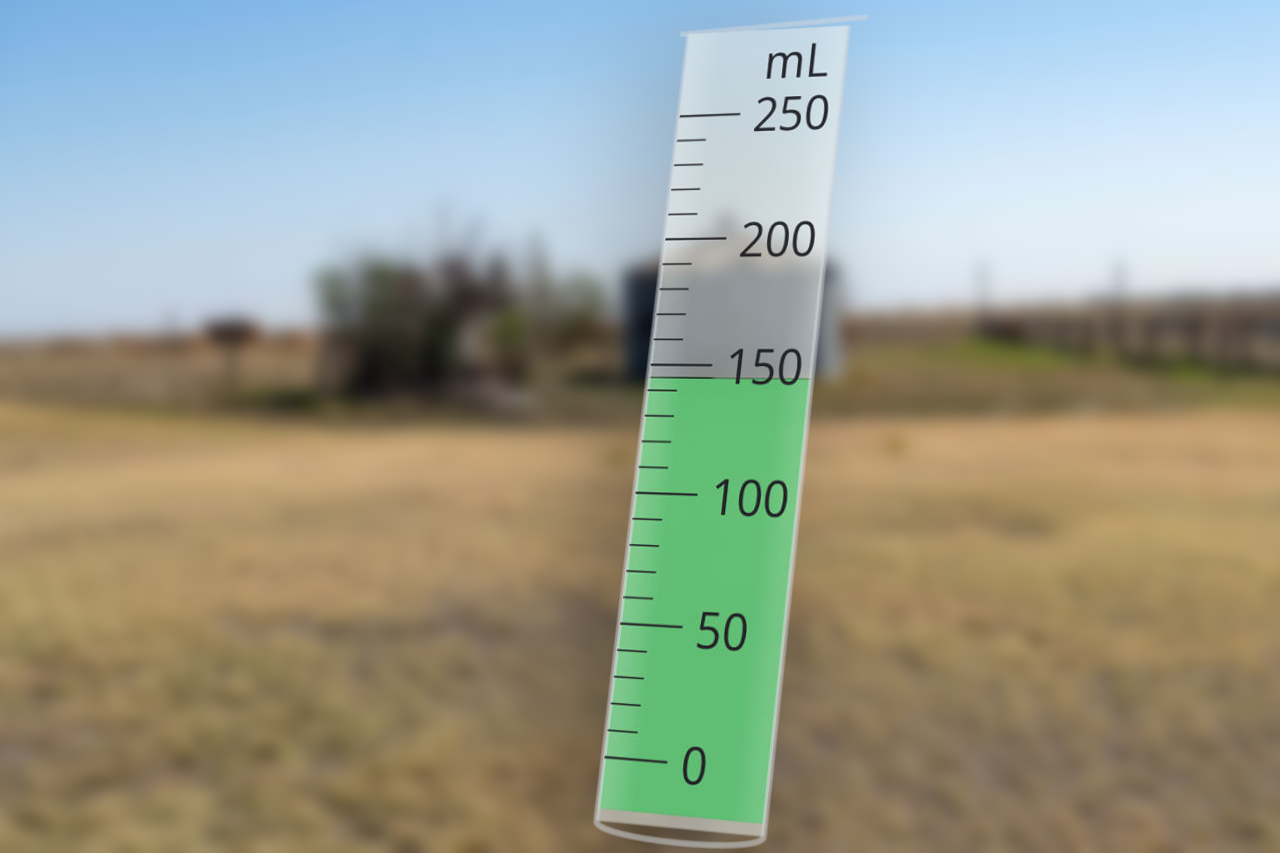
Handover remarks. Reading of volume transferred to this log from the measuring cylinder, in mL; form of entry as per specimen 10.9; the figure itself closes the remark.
145
